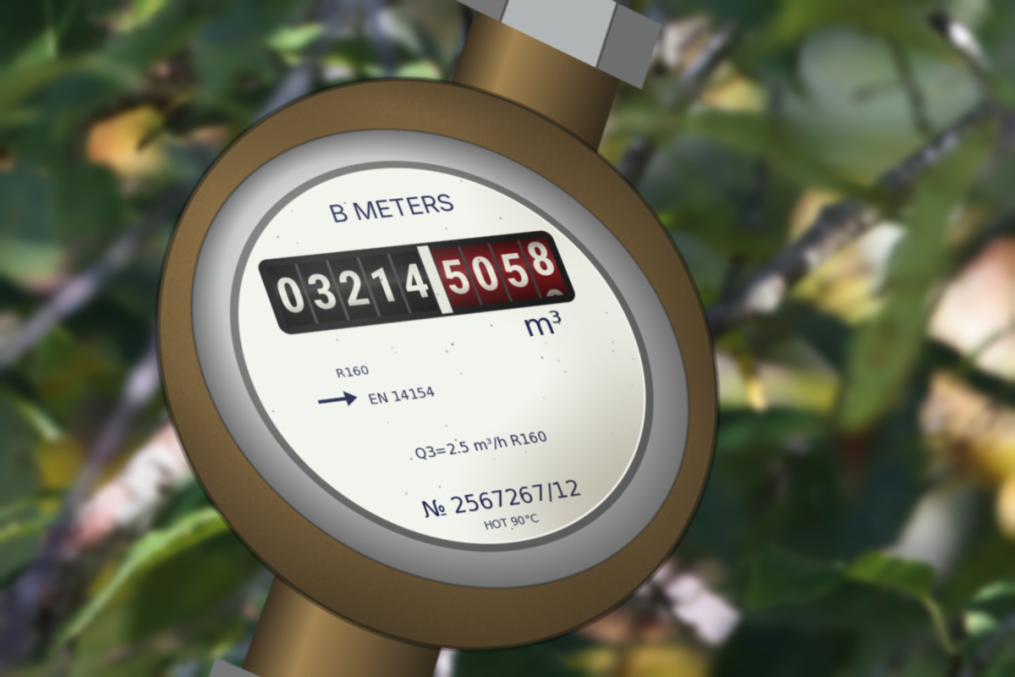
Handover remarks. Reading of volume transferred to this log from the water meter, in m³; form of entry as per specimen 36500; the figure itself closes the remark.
3214.5058
